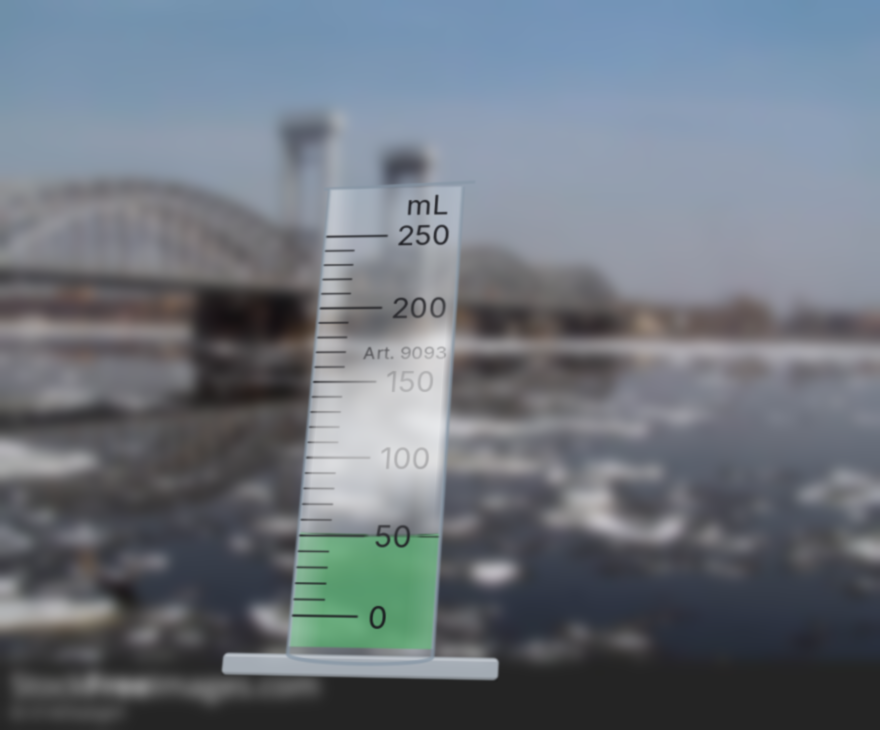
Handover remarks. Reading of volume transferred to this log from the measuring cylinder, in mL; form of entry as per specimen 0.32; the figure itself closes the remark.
50
